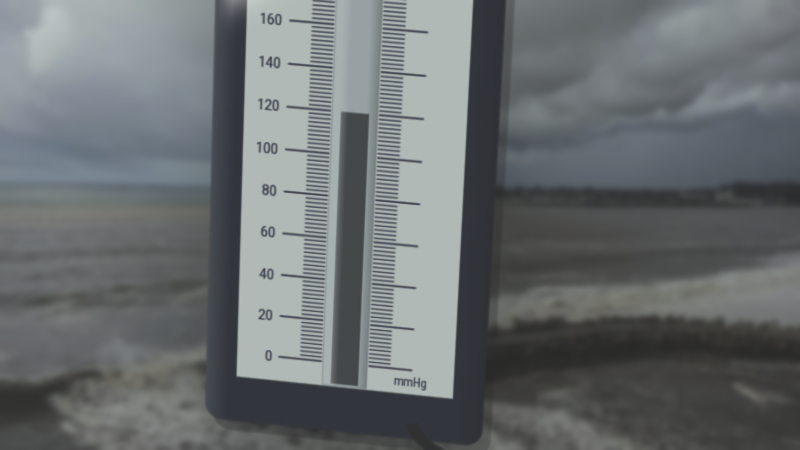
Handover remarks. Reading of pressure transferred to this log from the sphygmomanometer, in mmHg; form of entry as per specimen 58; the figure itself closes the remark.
120
